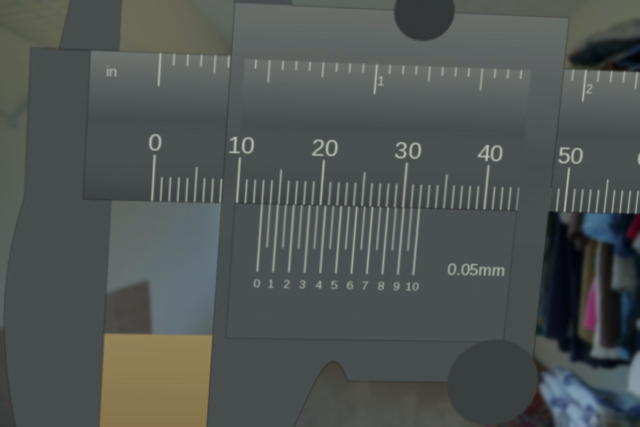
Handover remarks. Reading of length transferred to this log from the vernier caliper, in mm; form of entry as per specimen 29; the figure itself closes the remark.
13.0
